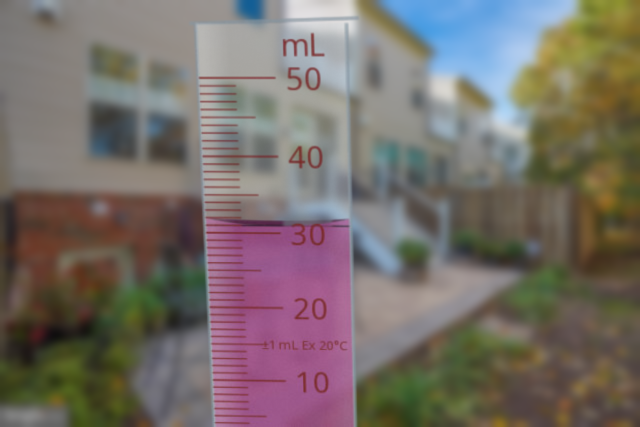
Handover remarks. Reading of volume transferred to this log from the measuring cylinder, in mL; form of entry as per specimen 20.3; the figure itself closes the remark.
31
